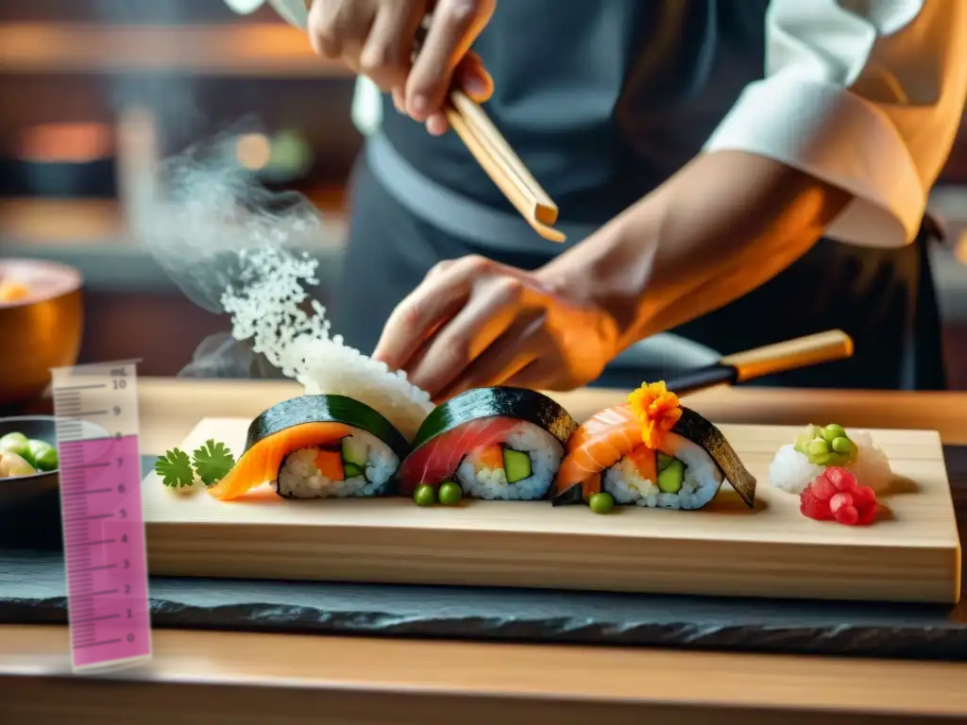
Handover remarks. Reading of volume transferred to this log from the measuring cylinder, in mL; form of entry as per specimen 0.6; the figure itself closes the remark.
8
